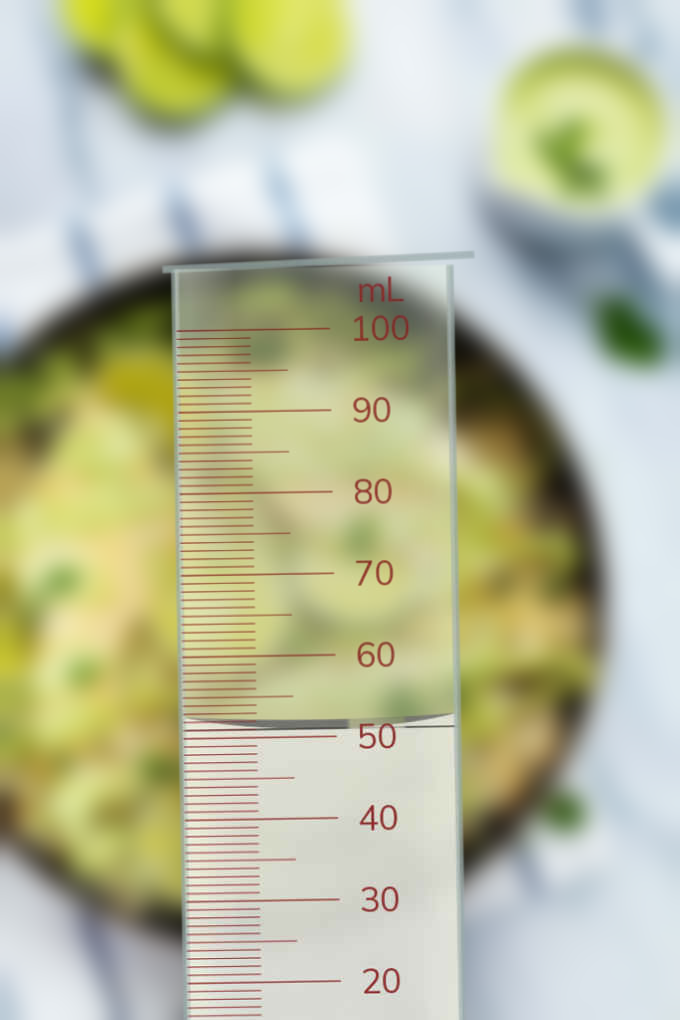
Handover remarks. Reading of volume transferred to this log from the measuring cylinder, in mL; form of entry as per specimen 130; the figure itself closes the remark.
51
